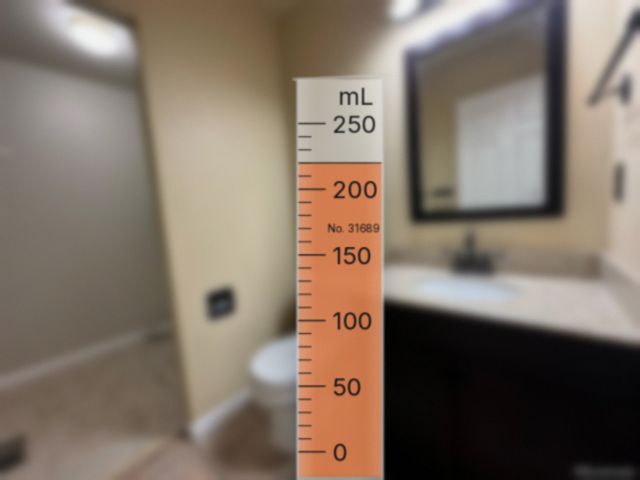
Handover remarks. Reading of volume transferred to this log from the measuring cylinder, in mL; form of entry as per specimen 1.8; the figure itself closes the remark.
220
